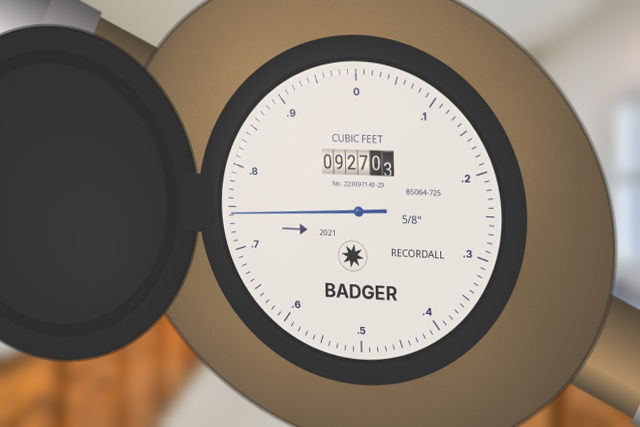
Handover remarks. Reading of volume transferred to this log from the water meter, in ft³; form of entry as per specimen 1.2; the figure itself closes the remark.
92702.74
